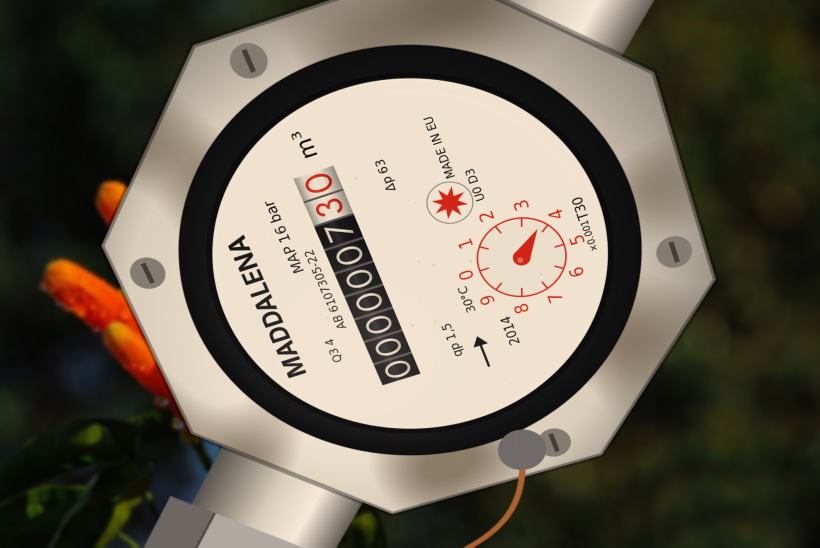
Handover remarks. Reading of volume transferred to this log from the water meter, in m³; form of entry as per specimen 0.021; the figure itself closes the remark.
7.303
